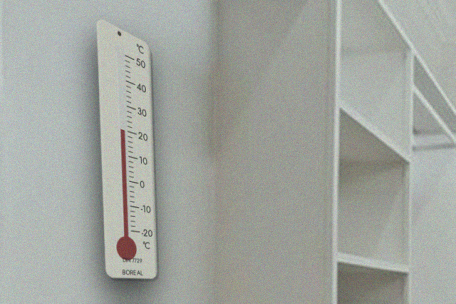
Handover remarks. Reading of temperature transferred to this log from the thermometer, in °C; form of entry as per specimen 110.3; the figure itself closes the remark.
20
